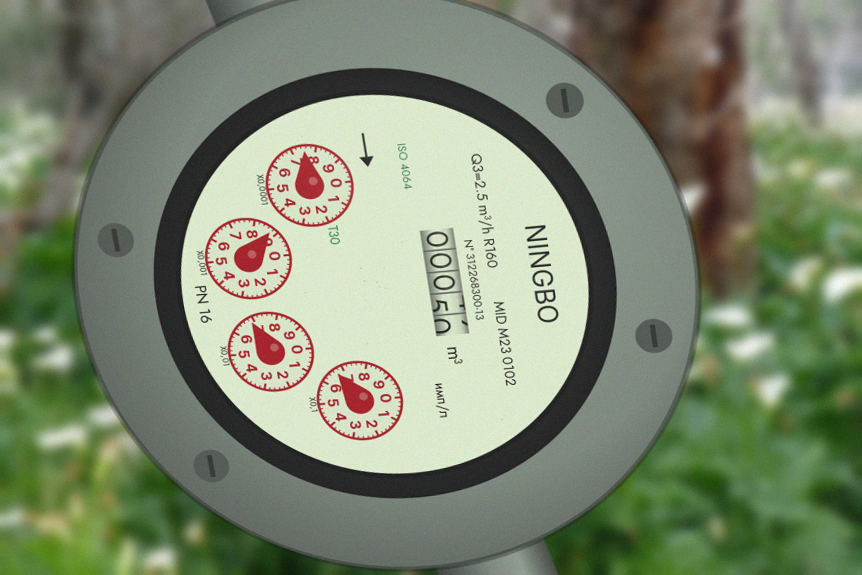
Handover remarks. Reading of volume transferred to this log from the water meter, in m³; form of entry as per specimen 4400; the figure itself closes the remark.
49.6687
